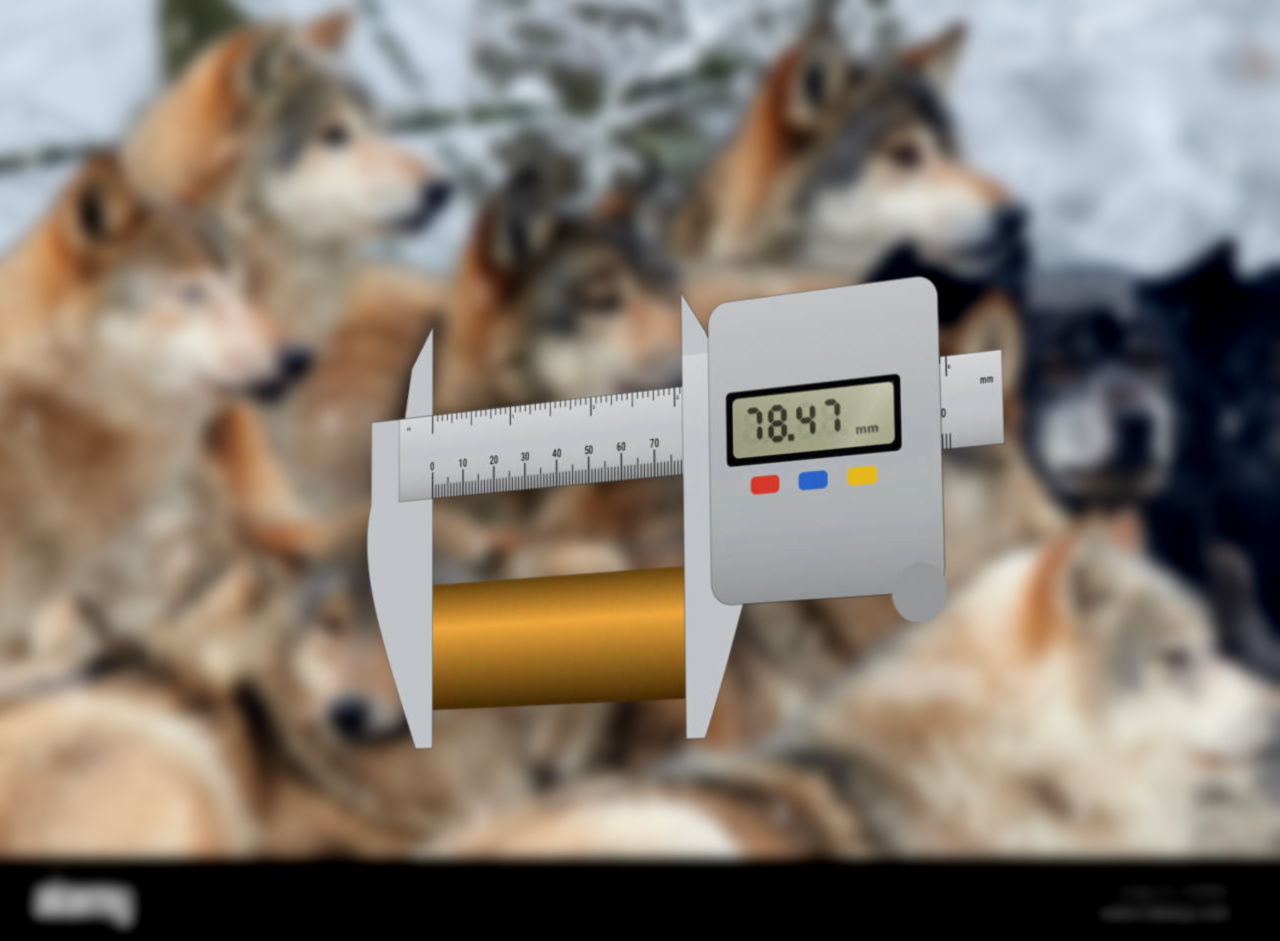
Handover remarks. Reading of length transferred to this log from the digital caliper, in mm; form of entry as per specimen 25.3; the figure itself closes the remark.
78.47
